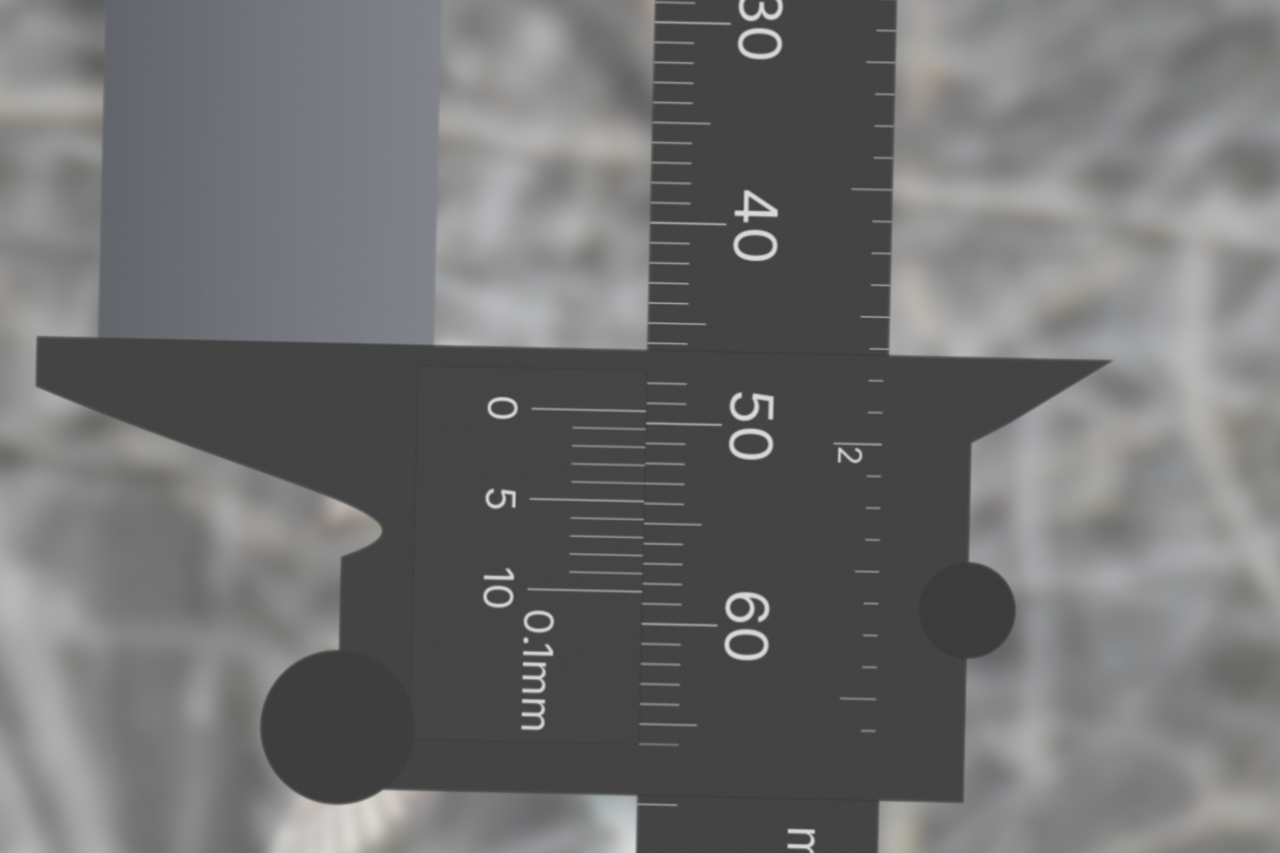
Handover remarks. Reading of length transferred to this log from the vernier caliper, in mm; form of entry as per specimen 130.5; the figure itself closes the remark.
49.4
